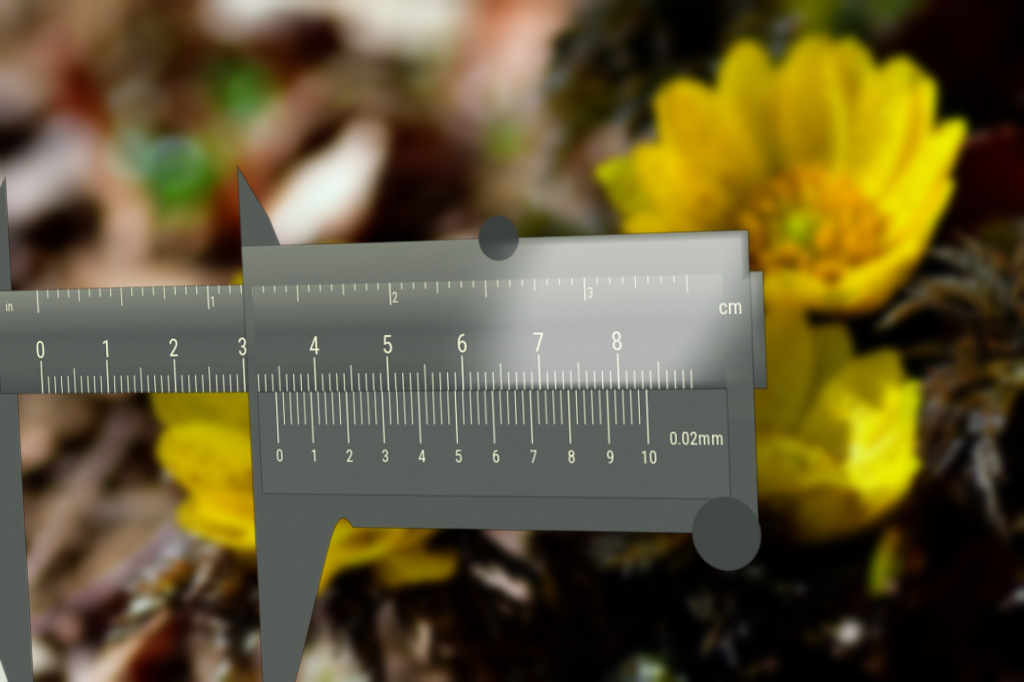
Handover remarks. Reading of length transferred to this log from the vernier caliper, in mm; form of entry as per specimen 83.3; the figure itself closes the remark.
34.4
